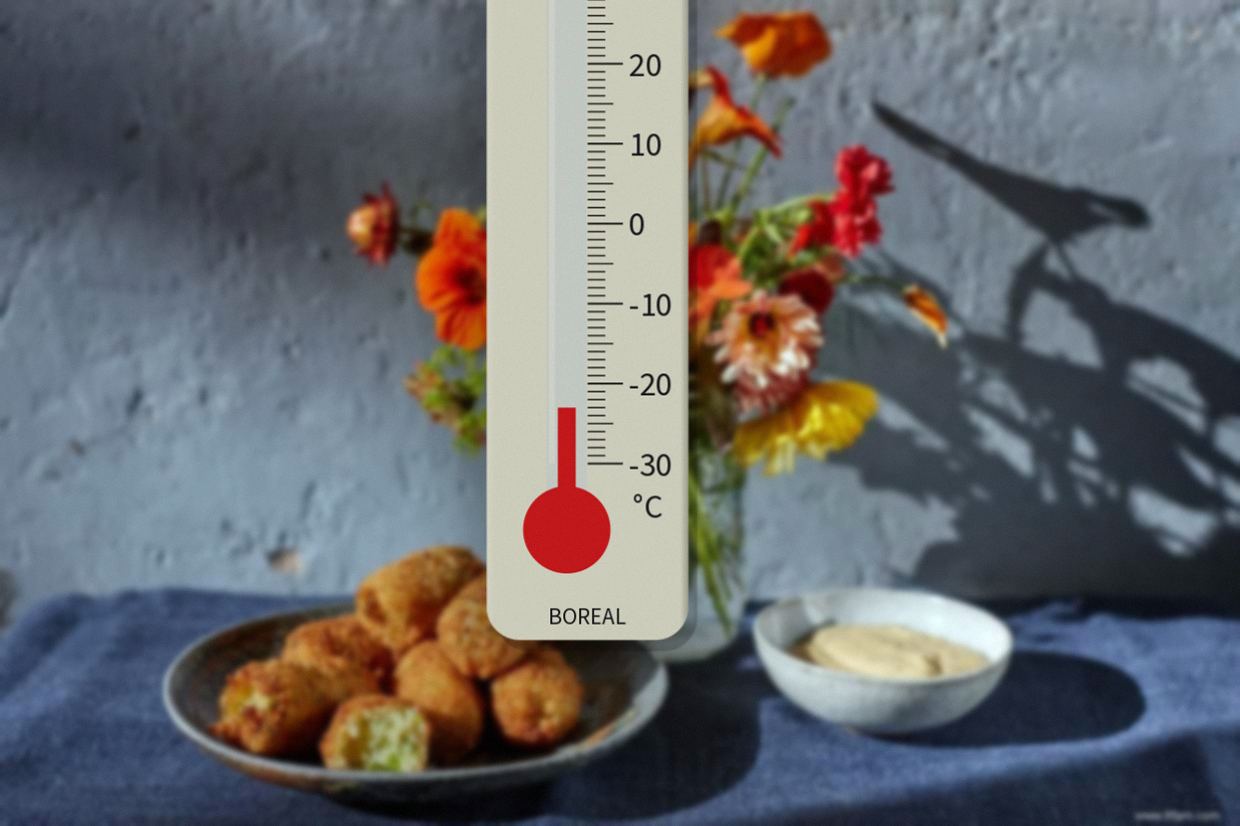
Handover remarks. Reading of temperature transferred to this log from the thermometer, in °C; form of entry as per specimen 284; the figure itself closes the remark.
-23
